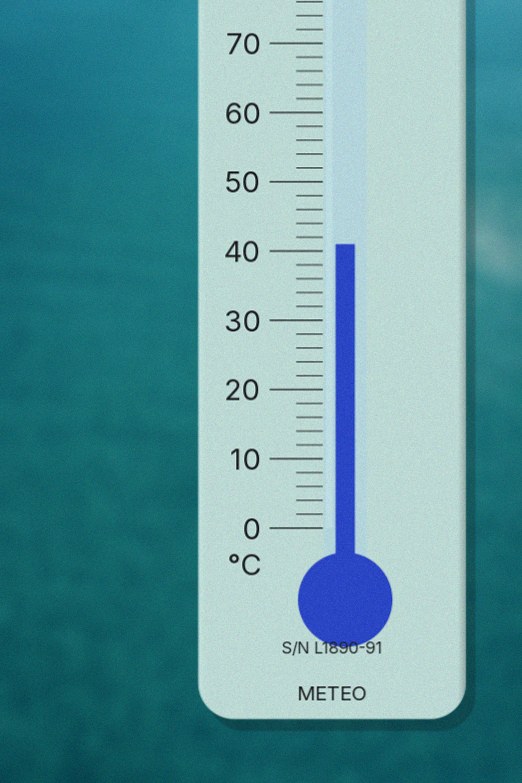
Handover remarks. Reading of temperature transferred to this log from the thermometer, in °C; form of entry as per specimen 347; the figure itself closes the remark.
41
